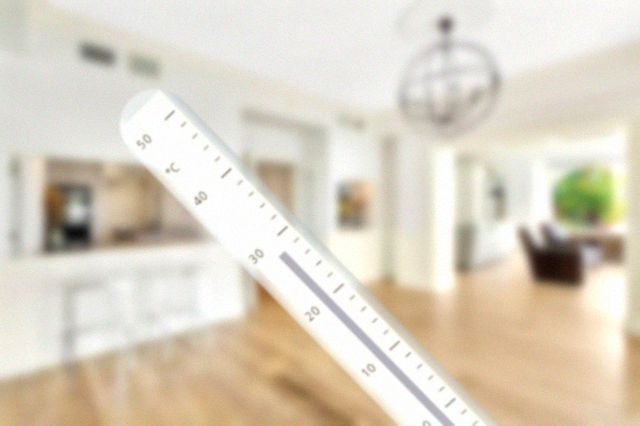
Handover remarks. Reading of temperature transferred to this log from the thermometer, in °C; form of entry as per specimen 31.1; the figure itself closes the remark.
28
